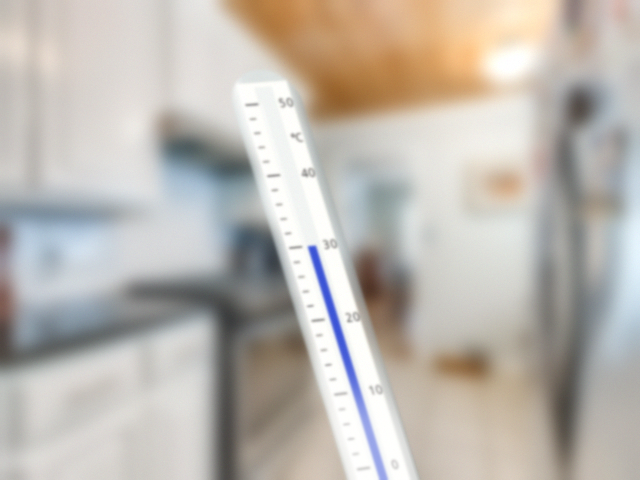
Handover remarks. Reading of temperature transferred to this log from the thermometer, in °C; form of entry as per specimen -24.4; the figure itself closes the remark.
30
